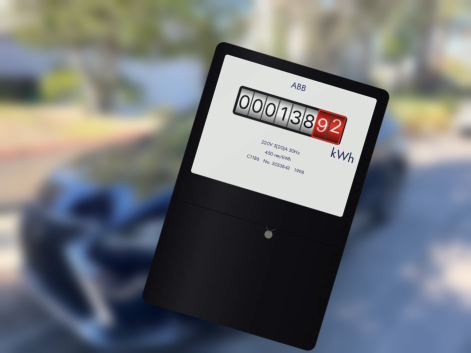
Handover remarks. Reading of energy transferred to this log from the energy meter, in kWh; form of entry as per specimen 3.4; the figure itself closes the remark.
138.92
